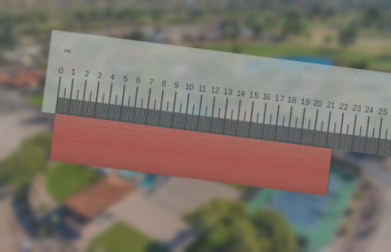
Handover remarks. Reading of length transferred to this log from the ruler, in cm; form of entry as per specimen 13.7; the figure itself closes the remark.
21.5
